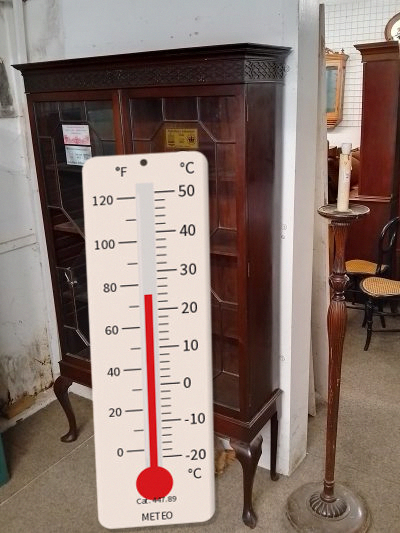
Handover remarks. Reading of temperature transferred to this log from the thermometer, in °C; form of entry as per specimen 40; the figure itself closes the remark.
24
